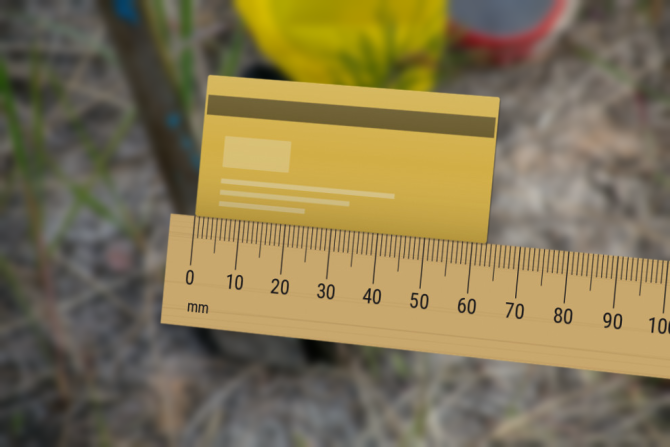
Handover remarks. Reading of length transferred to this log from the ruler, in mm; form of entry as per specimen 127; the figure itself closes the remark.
63
